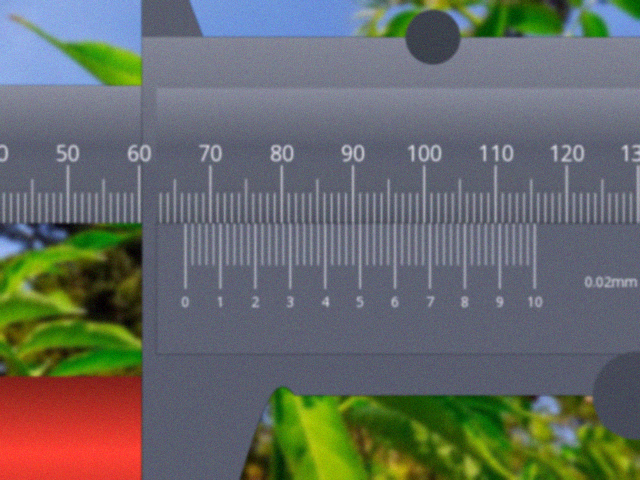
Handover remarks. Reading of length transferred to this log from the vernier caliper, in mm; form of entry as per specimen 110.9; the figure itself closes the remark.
66.5
